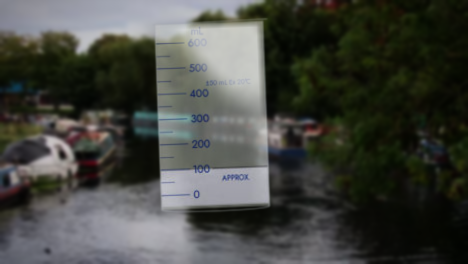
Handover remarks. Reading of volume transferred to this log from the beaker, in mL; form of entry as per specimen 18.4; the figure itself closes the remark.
100
